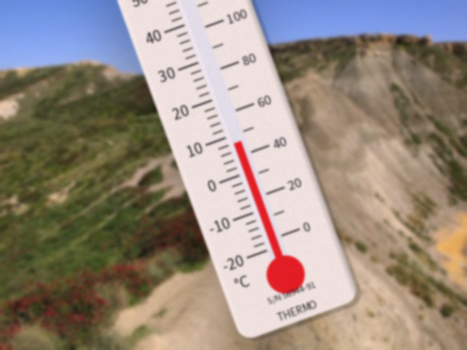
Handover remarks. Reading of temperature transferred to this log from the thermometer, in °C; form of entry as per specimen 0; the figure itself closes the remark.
8
